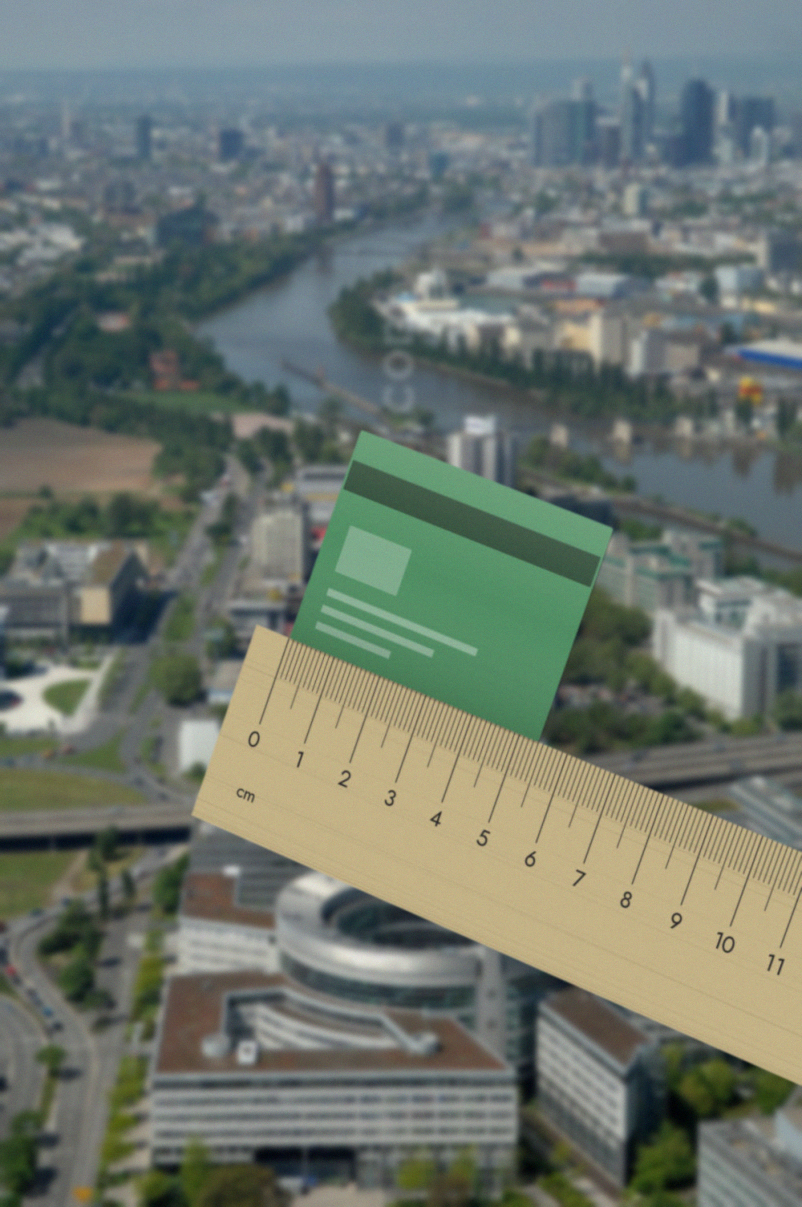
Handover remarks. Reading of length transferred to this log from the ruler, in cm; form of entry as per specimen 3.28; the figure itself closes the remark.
5.4
